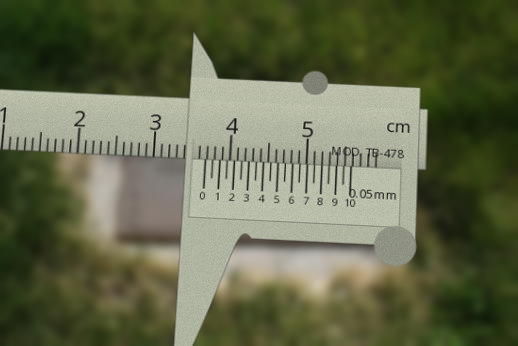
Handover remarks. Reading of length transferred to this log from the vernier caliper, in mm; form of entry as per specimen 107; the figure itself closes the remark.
36.8
